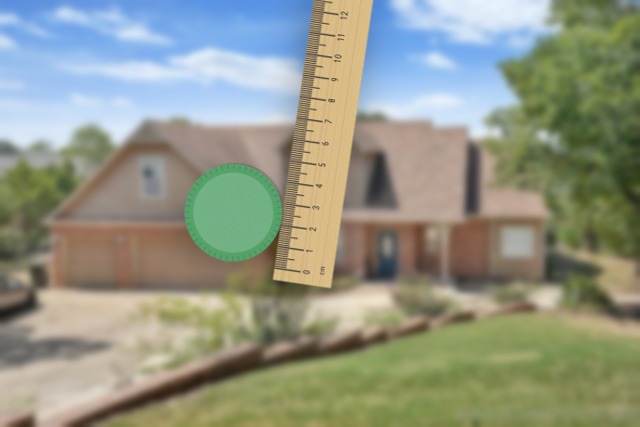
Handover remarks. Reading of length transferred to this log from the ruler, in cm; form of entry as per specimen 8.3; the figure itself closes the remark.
4.5
